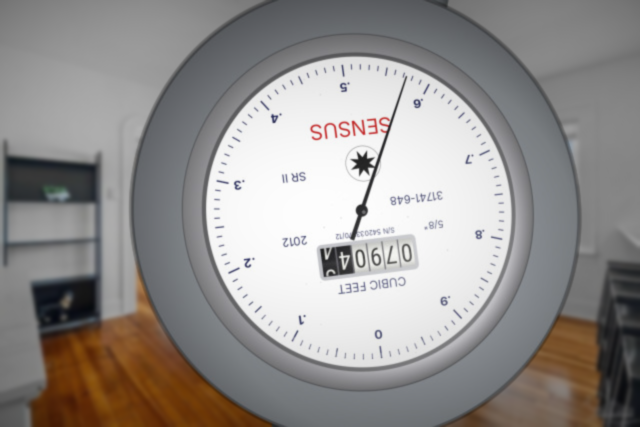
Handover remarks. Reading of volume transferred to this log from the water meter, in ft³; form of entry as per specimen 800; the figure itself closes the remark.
79043.57
